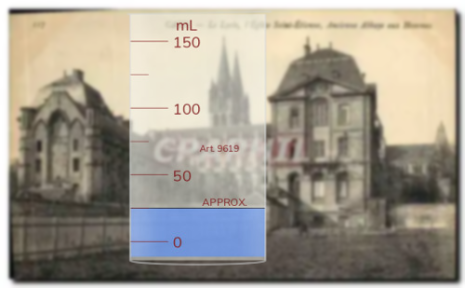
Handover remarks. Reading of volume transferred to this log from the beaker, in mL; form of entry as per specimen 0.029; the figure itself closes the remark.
25
